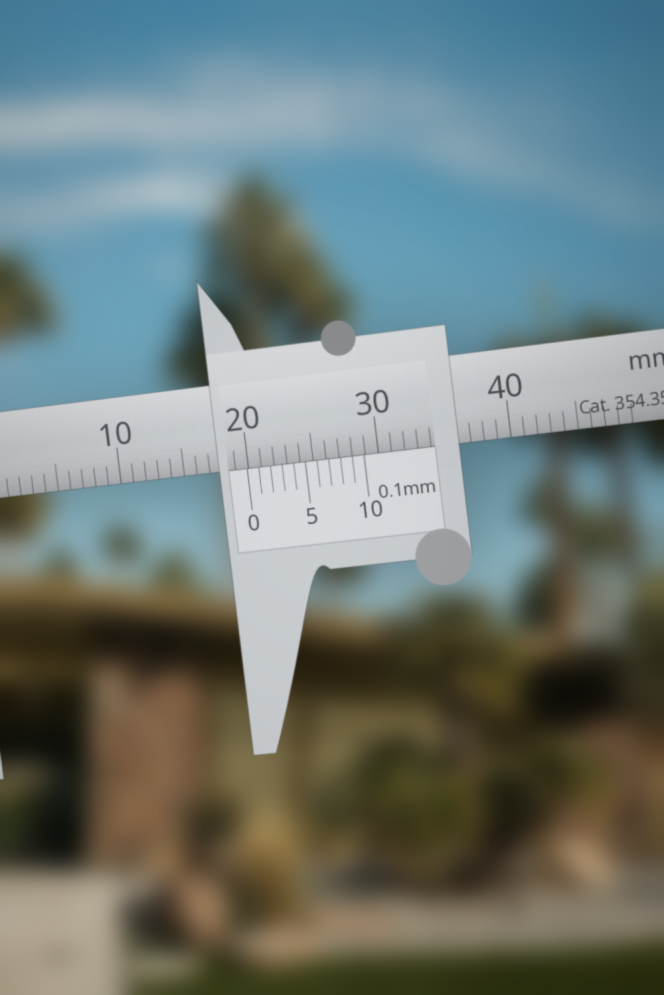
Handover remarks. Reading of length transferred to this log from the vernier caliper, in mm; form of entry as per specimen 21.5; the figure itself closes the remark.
19.9
